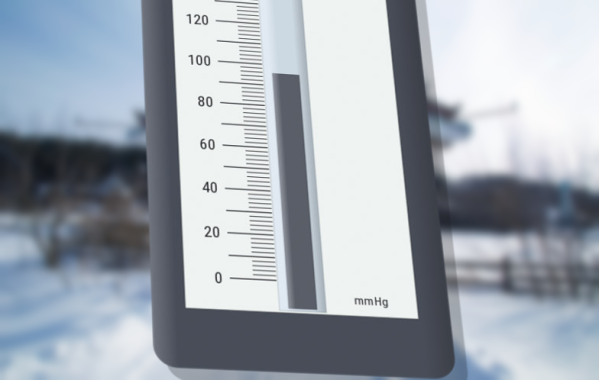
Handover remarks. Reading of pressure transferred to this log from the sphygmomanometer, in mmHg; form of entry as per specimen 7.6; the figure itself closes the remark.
96
